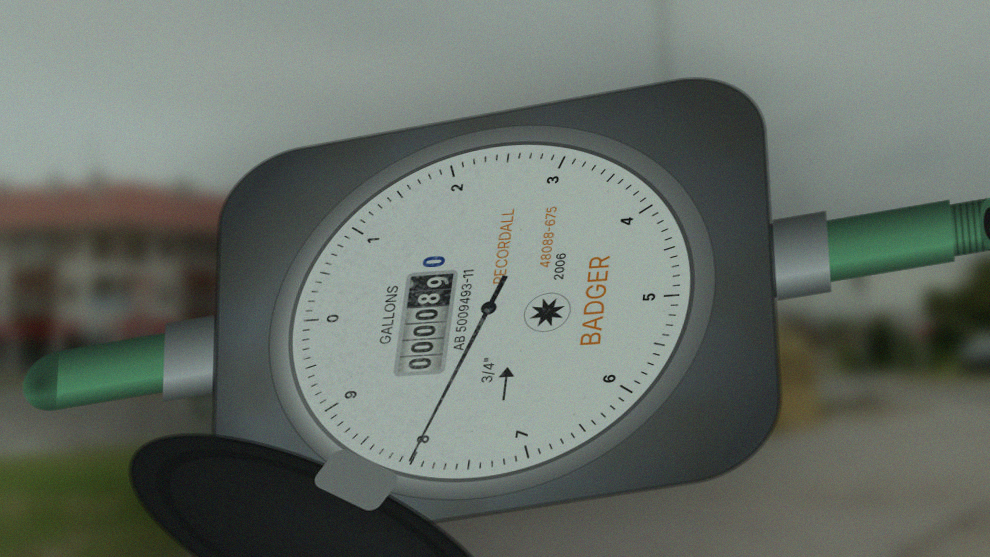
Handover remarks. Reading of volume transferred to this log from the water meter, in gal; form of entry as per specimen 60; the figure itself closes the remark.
888.0
